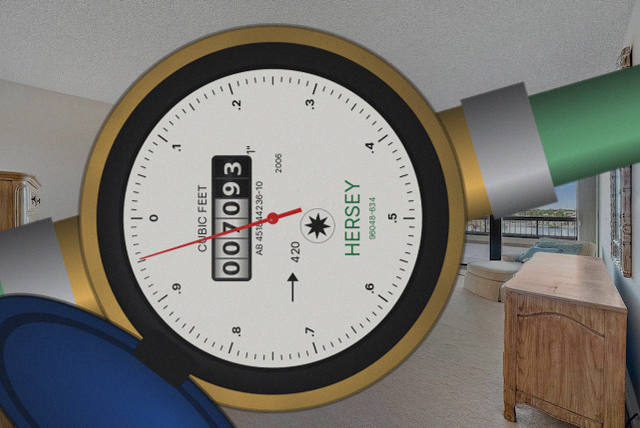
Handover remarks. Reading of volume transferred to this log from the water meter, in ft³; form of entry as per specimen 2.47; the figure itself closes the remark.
7092.95
